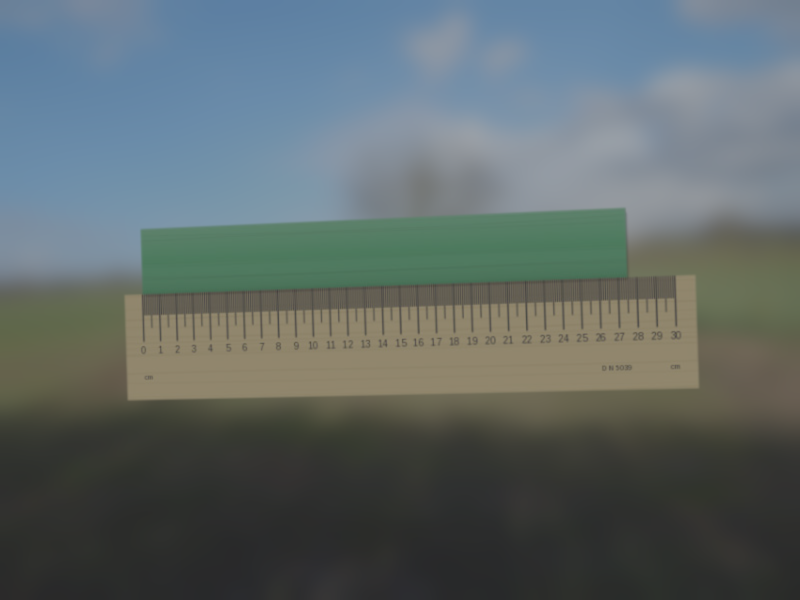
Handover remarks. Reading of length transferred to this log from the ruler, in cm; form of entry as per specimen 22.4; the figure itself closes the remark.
27.5
